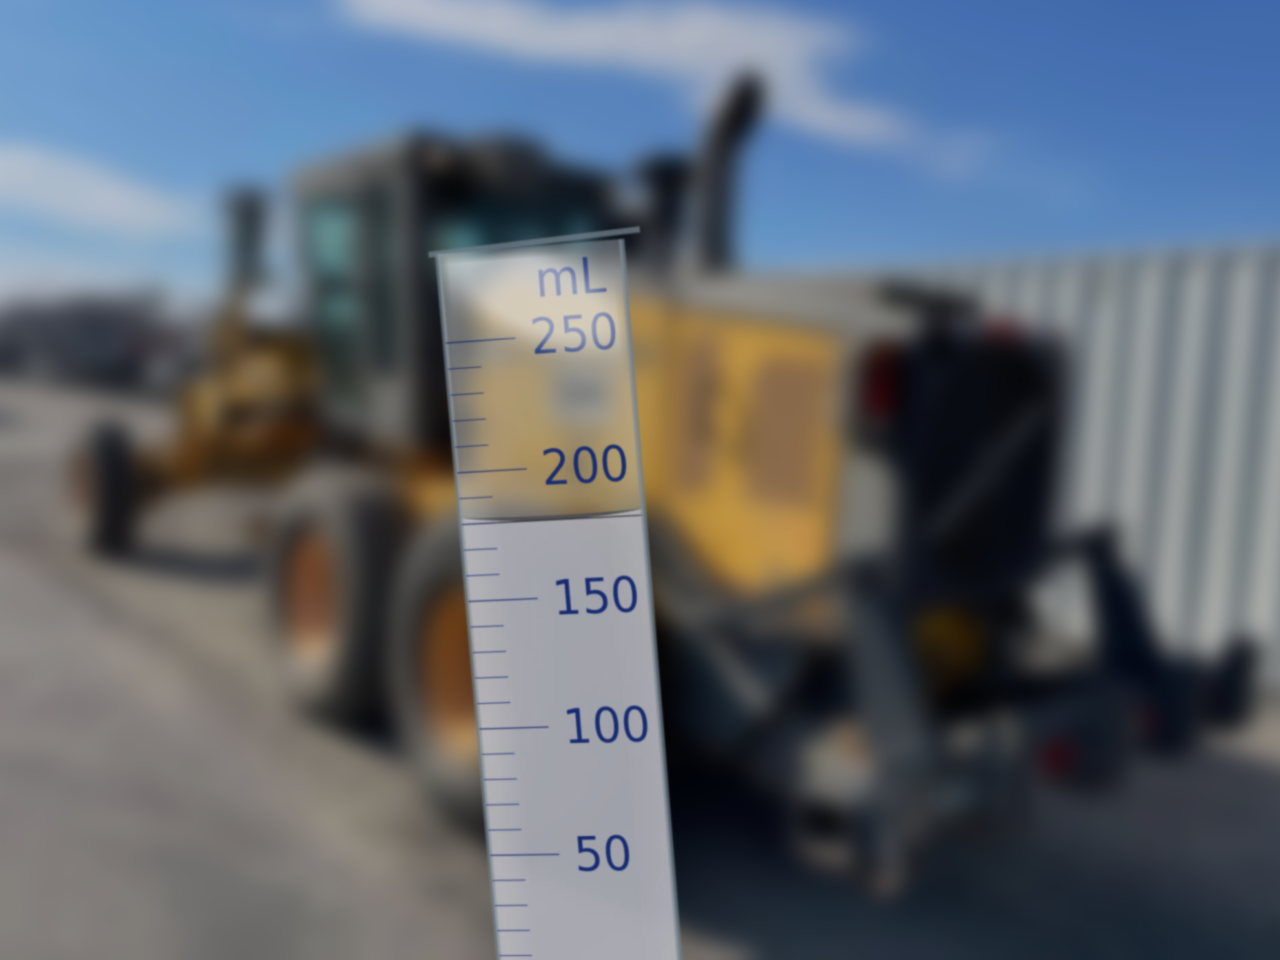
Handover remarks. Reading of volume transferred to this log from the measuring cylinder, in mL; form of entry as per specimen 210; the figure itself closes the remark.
180
